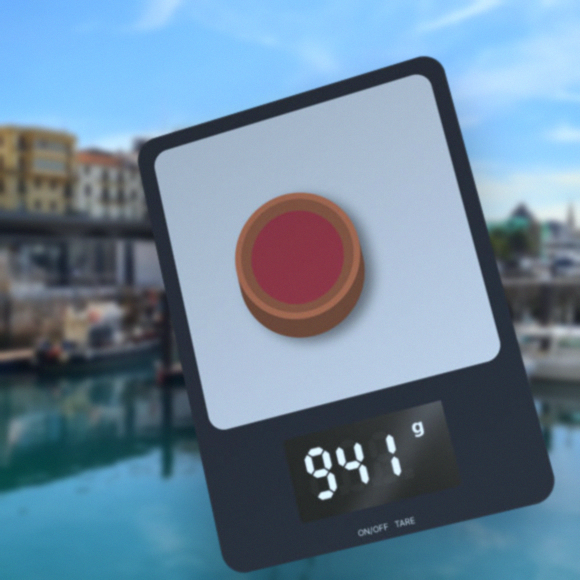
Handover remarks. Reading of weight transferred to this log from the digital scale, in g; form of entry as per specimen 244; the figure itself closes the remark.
941
